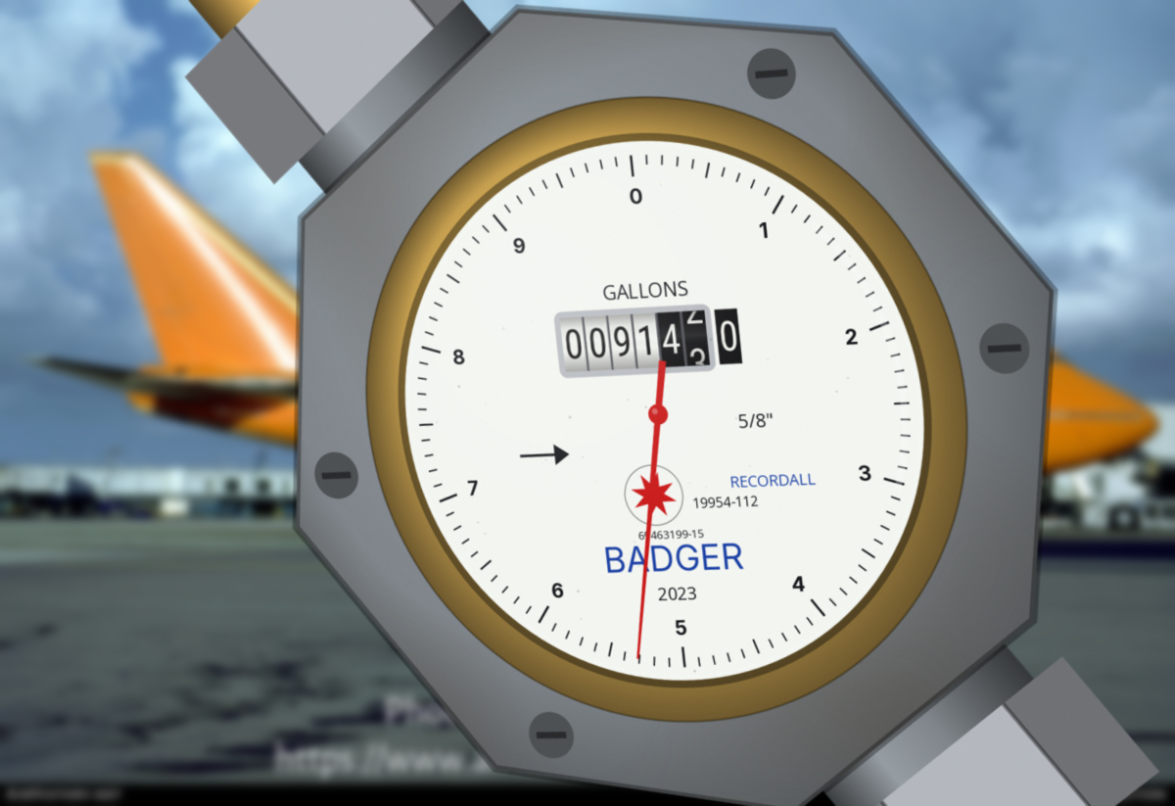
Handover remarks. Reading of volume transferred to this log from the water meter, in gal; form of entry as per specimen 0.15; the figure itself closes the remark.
91425.3
